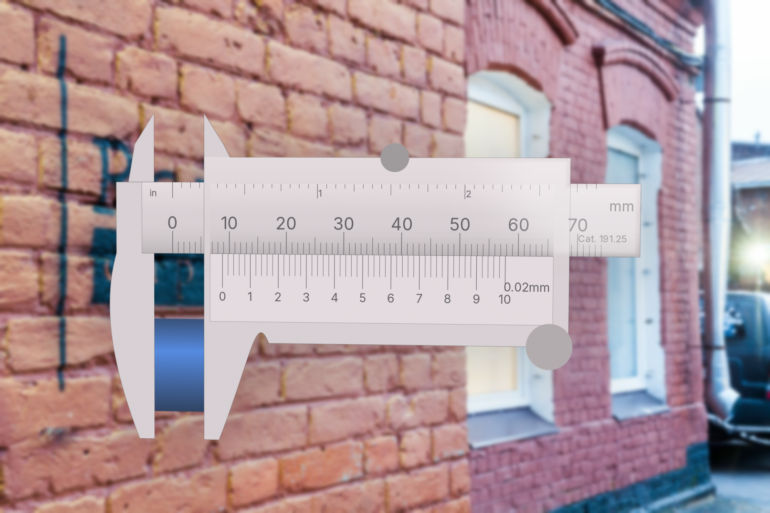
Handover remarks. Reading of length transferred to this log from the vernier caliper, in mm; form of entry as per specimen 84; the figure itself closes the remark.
8.8
